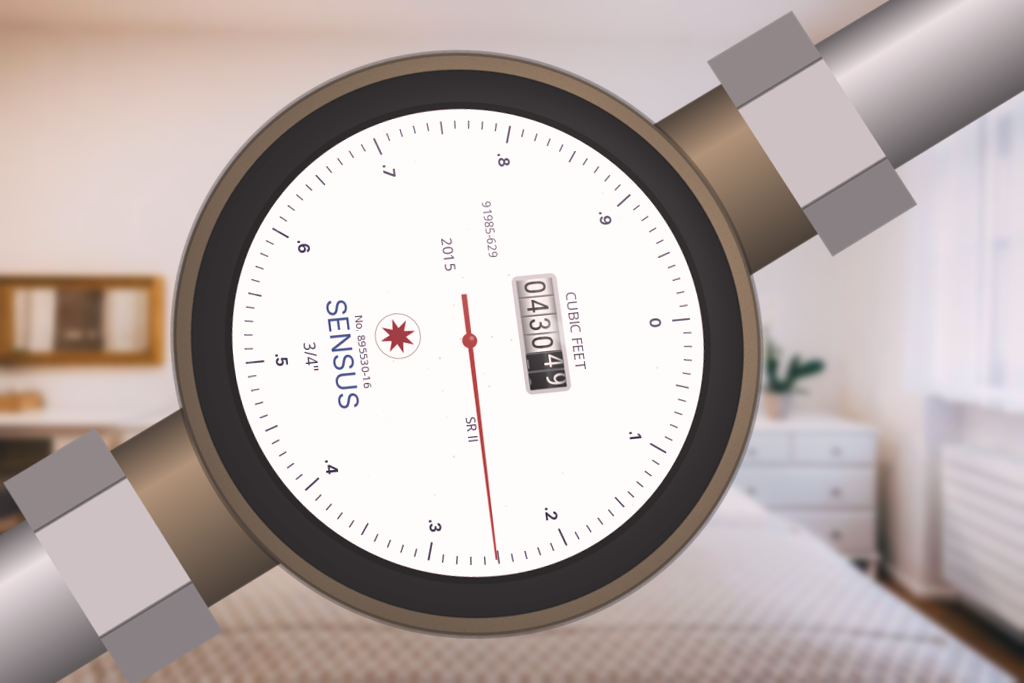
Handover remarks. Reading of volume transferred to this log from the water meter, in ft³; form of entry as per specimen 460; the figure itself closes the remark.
43049.25
